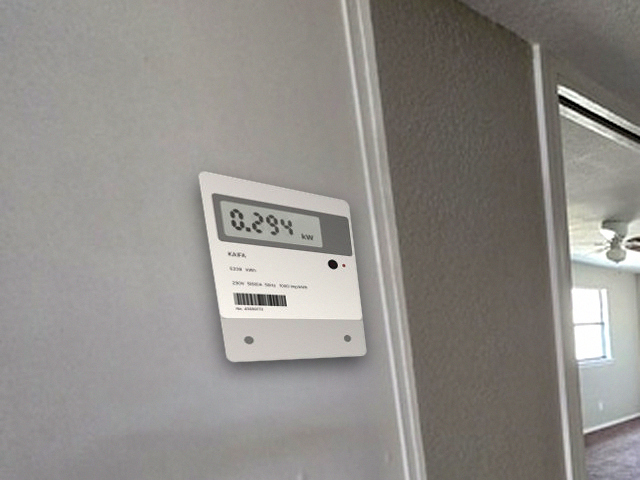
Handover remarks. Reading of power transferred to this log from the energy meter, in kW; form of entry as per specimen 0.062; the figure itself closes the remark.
0.294
